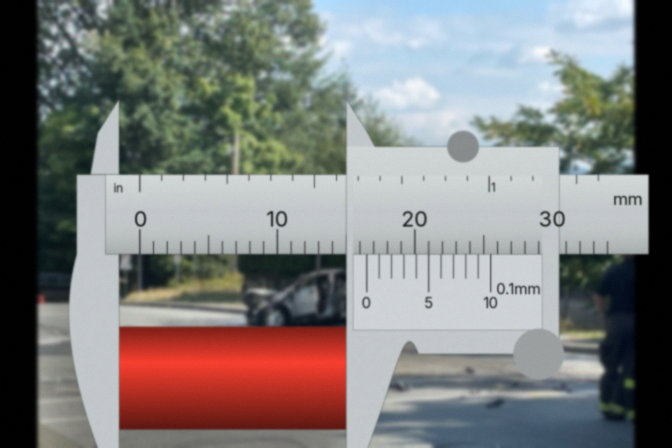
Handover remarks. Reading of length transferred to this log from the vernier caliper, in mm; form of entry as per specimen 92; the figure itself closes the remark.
16.5
